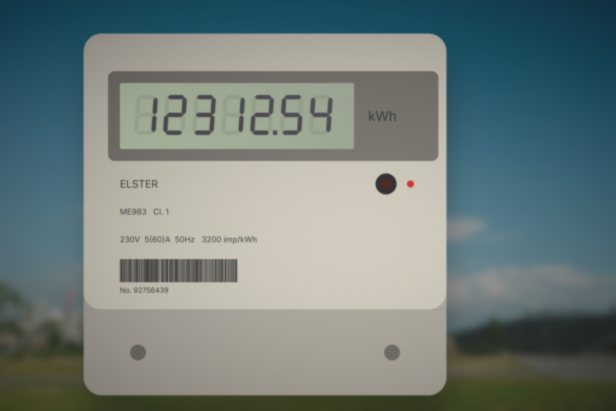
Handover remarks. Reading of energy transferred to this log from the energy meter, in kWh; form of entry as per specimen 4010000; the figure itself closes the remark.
12312.54
